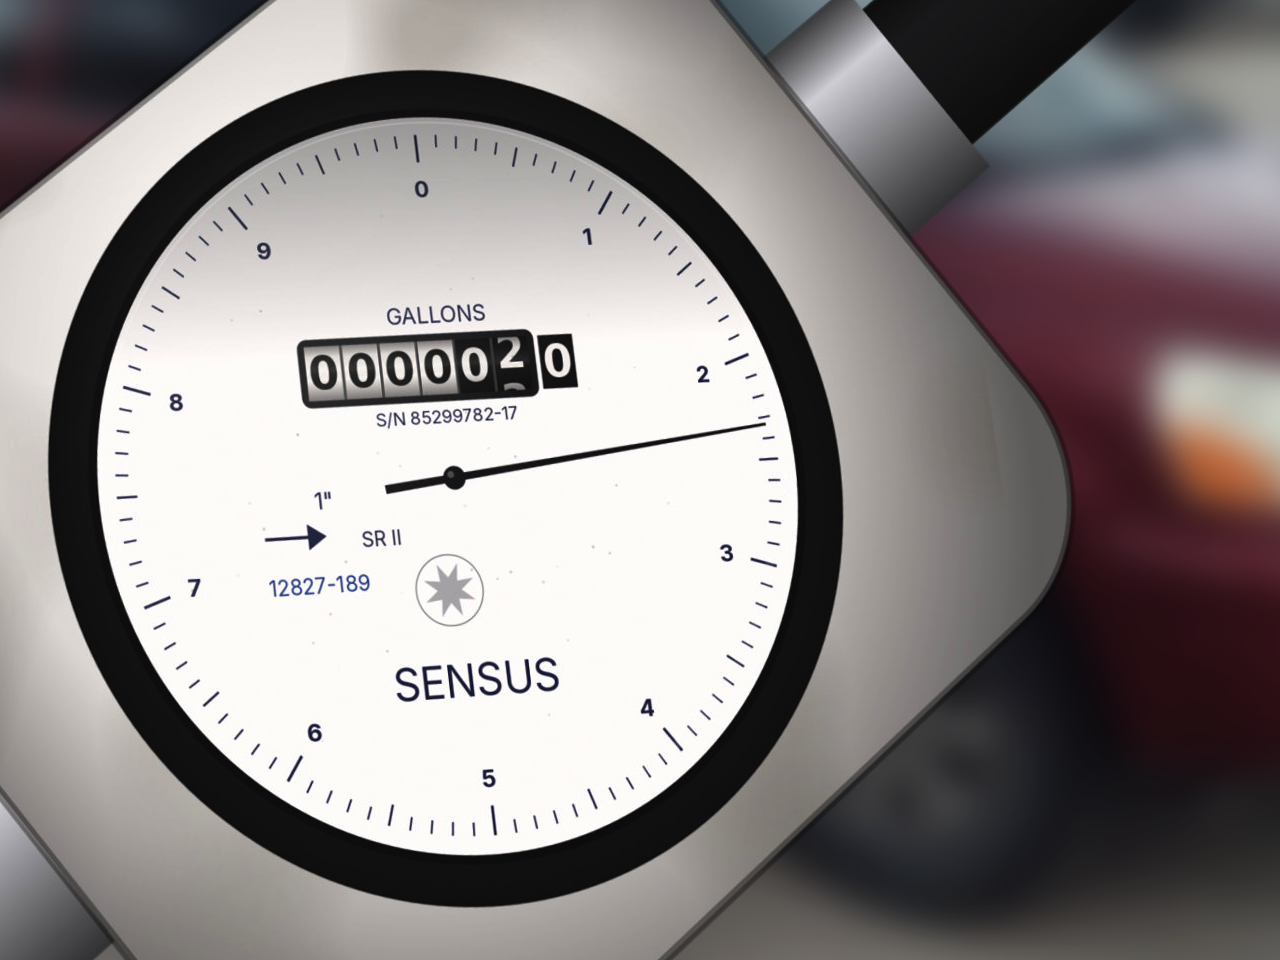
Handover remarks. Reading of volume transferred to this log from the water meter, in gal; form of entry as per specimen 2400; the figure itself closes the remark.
22.3
